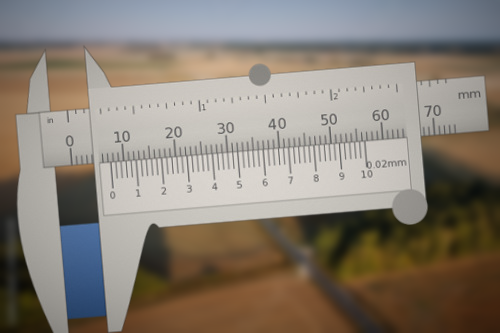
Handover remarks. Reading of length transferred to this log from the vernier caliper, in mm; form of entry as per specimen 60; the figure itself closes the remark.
7.5
